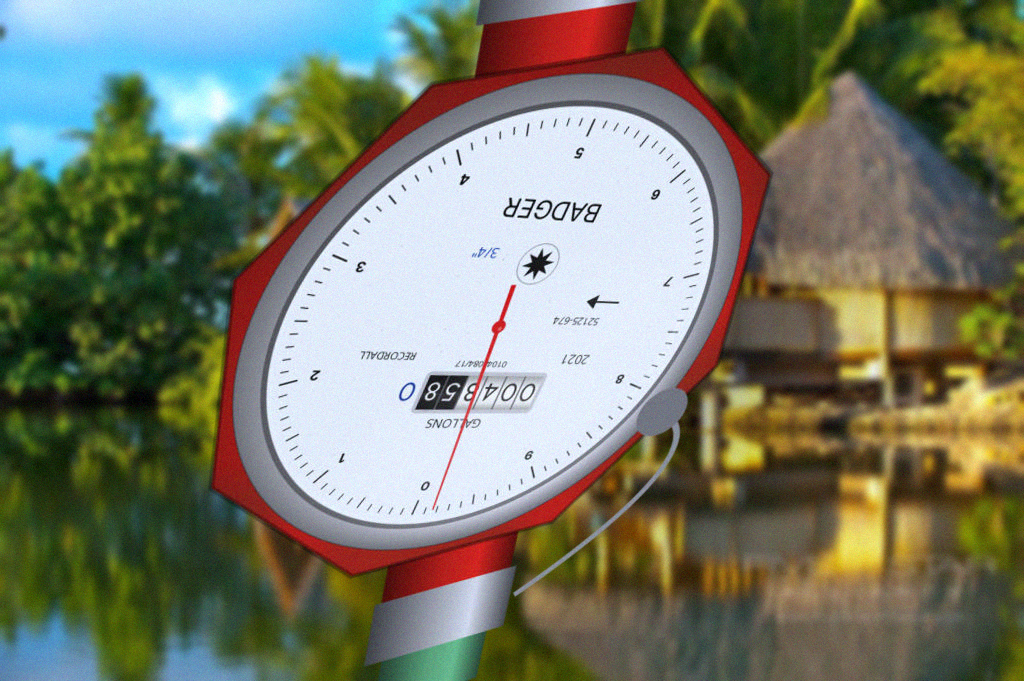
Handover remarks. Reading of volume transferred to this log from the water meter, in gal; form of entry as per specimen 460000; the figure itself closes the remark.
48579.8
